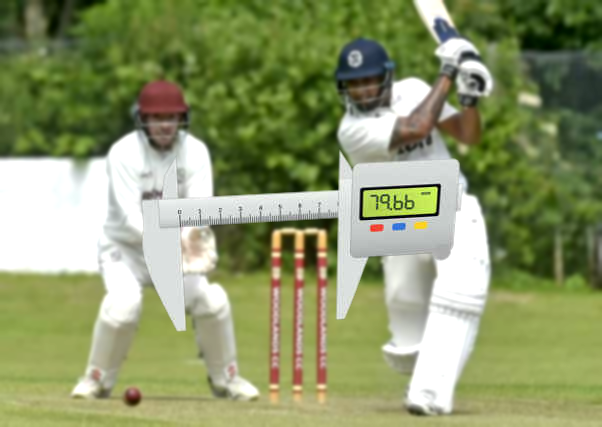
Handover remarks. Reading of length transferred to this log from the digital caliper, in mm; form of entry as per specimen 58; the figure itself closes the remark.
79.66
